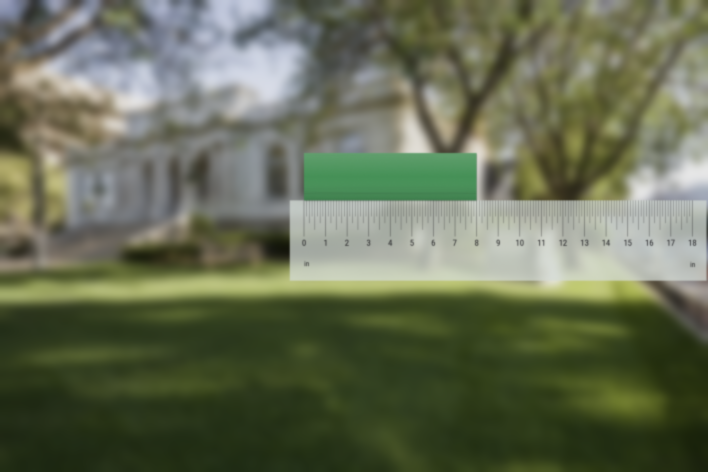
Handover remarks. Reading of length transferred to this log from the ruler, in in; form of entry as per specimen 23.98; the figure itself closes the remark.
8
